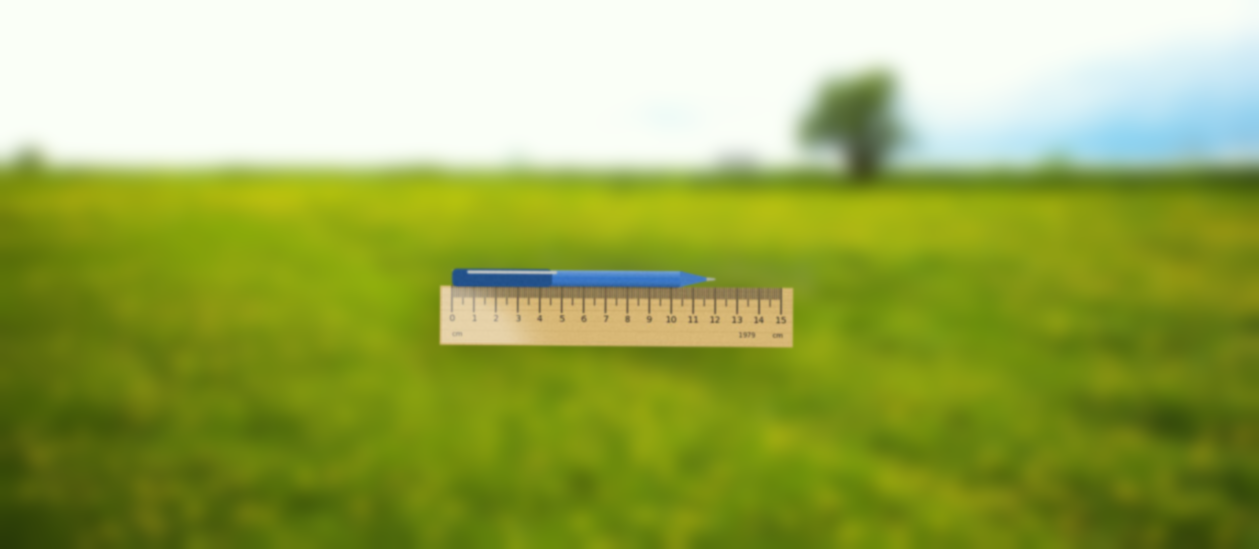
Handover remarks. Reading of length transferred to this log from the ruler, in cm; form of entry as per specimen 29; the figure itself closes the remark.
12
